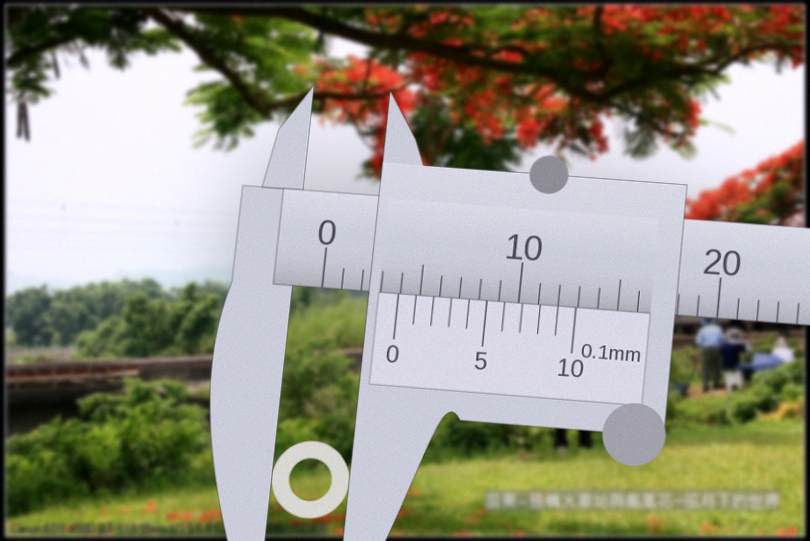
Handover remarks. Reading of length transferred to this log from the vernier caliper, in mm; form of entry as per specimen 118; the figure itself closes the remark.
3.9
